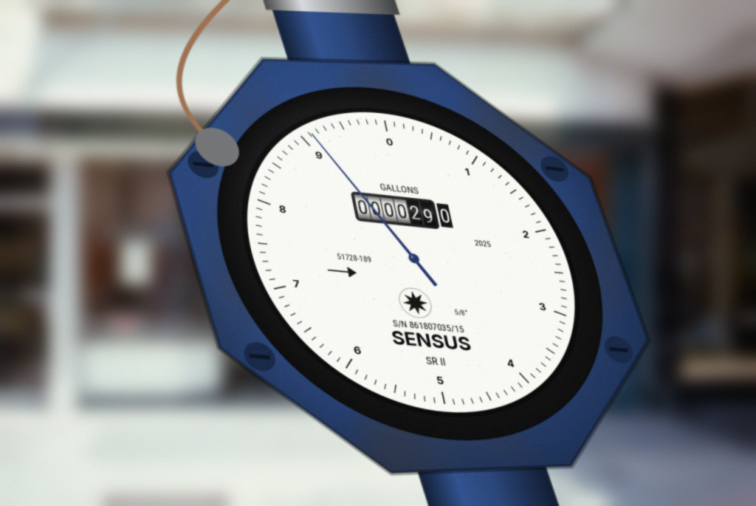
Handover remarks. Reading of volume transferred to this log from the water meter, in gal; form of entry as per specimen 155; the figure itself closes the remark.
289.1
